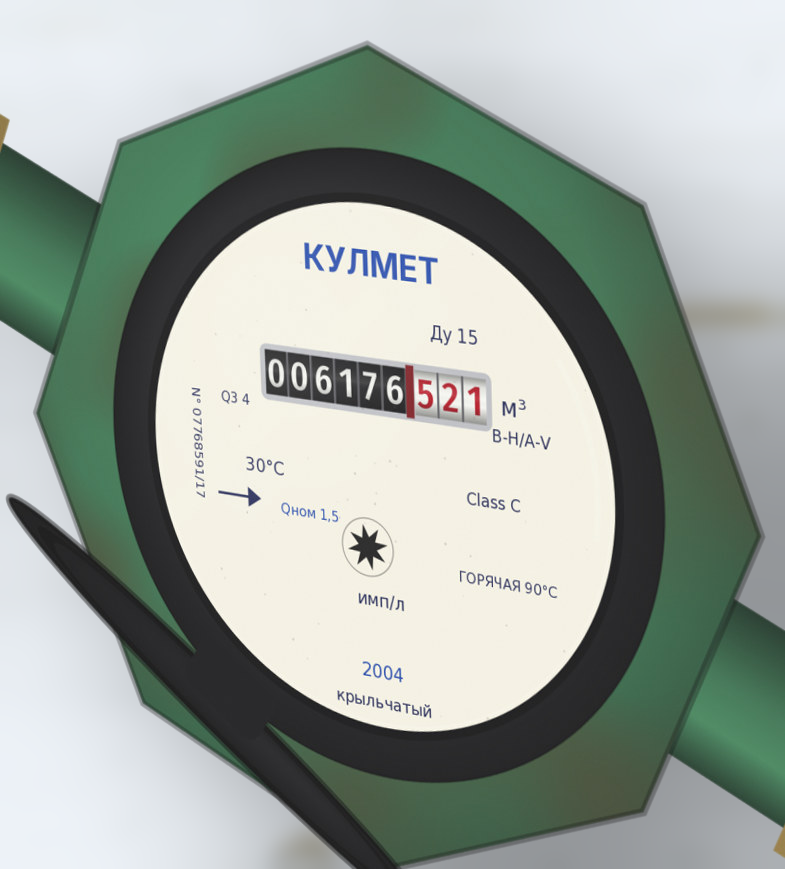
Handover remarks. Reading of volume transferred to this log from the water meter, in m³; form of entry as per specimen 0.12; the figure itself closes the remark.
6176.521
